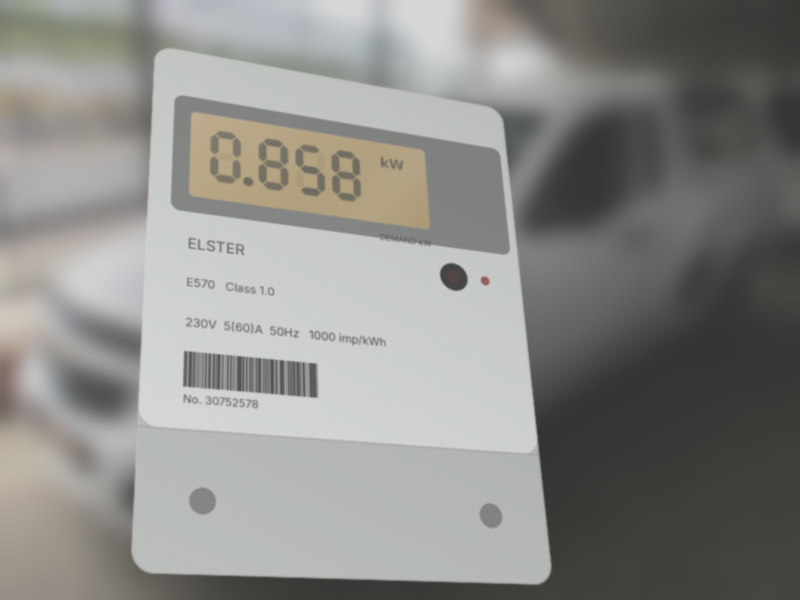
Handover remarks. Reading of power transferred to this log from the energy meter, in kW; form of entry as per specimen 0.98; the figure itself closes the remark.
0.858
